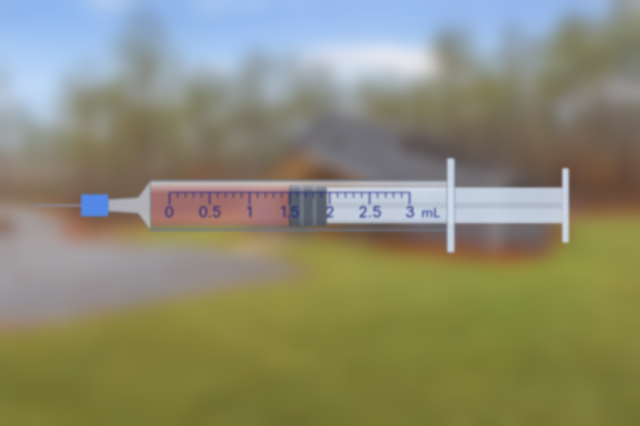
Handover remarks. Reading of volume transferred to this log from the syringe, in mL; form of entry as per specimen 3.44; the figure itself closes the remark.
1.5
